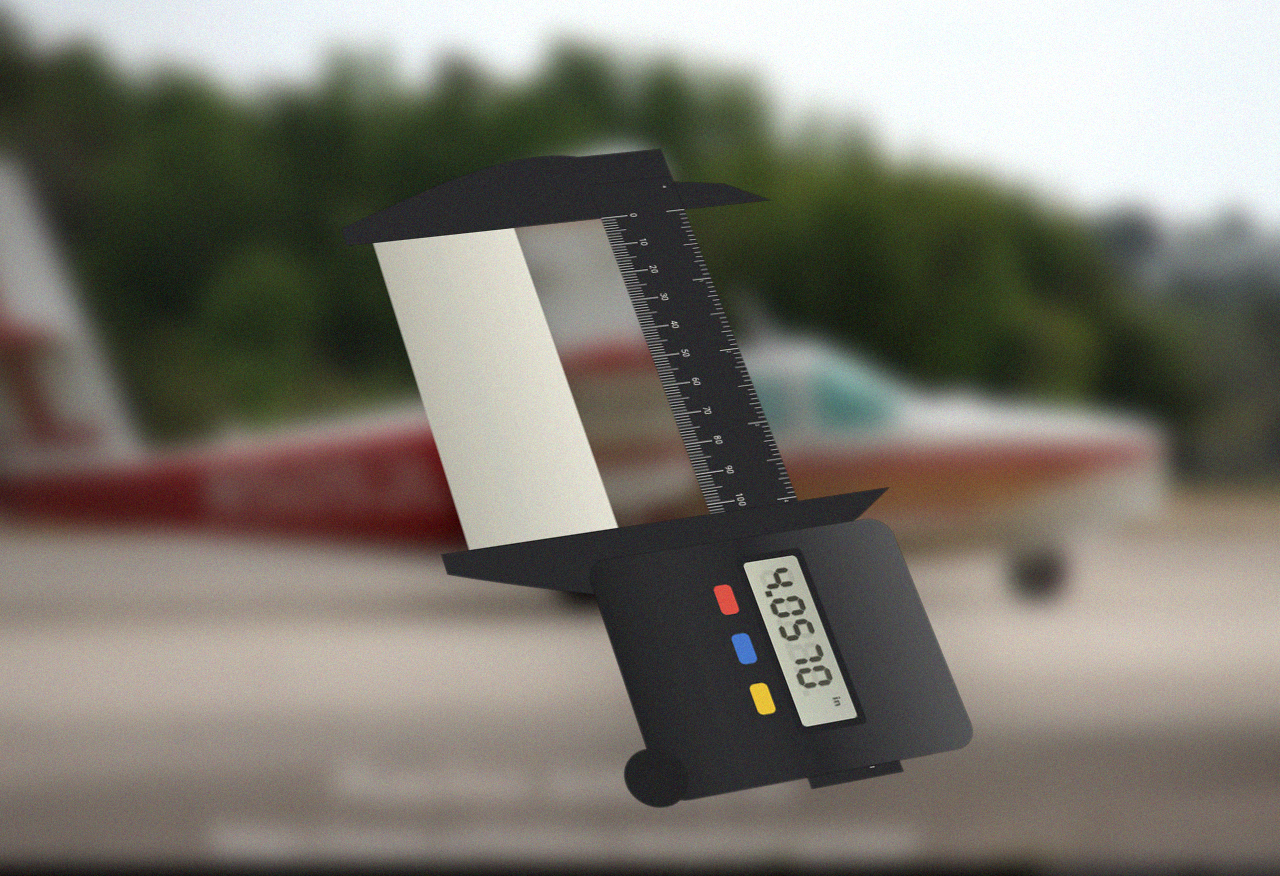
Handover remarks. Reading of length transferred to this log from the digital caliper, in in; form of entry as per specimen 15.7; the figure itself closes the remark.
4.0570
